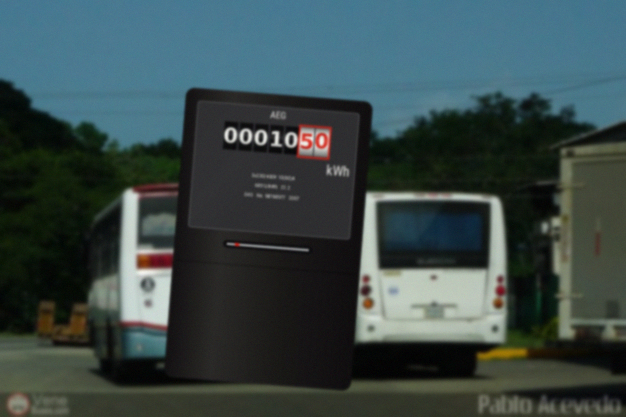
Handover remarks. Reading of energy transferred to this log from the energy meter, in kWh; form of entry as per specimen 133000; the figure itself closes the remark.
10.50
